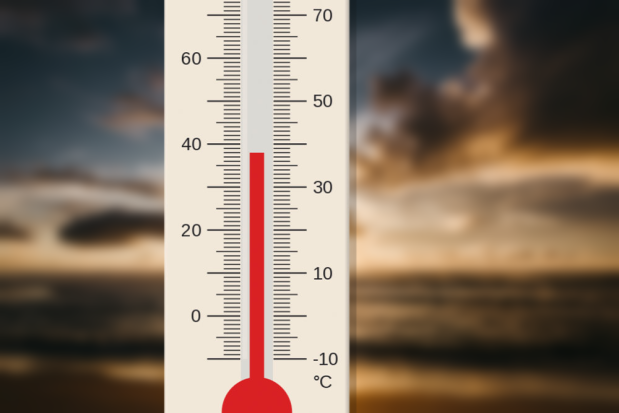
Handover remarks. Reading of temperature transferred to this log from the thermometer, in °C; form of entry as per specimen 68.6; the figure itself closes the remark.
38
